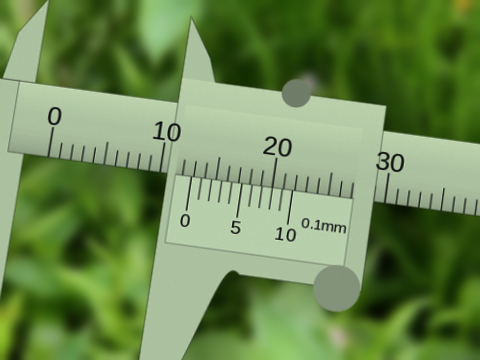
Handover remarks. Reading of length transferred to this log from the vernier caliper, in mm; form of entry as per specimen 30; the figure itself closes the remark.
12.8
